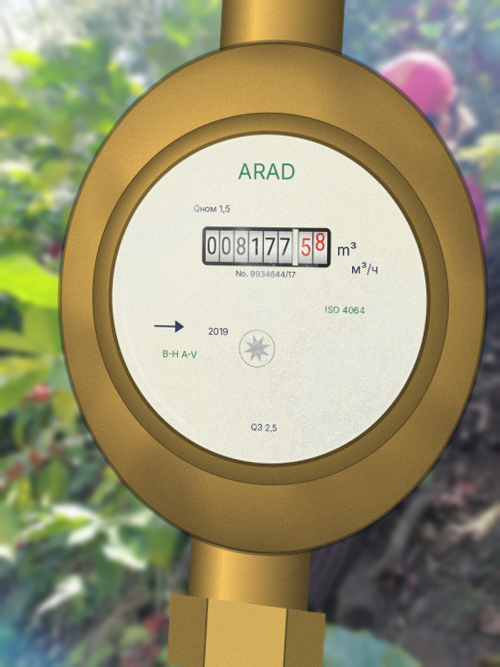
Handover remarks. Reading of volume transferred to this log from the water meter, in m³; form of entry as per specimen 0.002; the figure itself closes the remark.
8177.58
